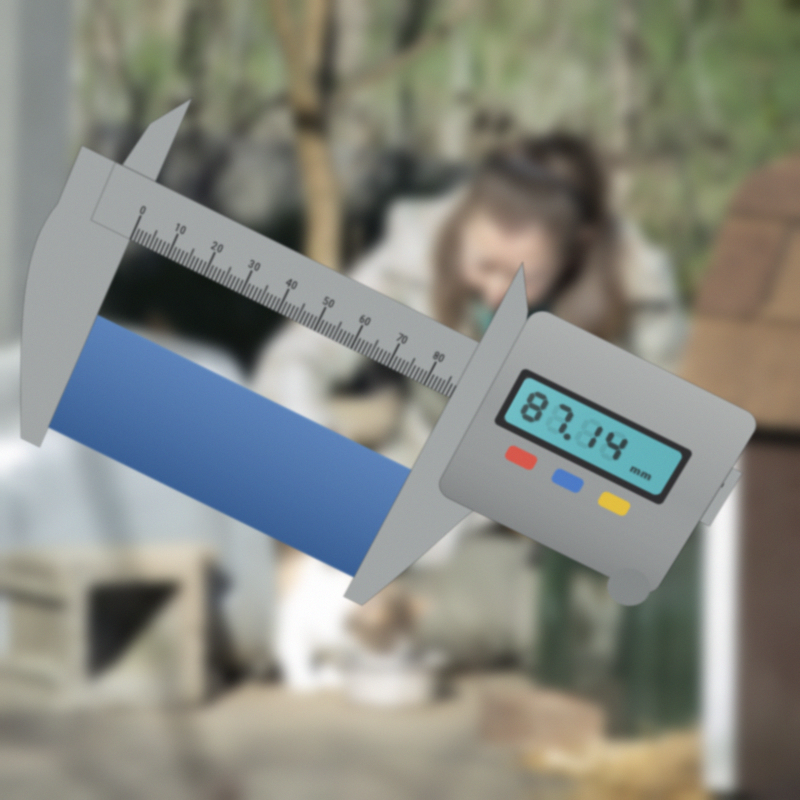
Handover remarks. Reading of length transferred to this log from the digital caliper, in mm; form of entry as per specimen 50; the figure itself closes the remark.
87.14
